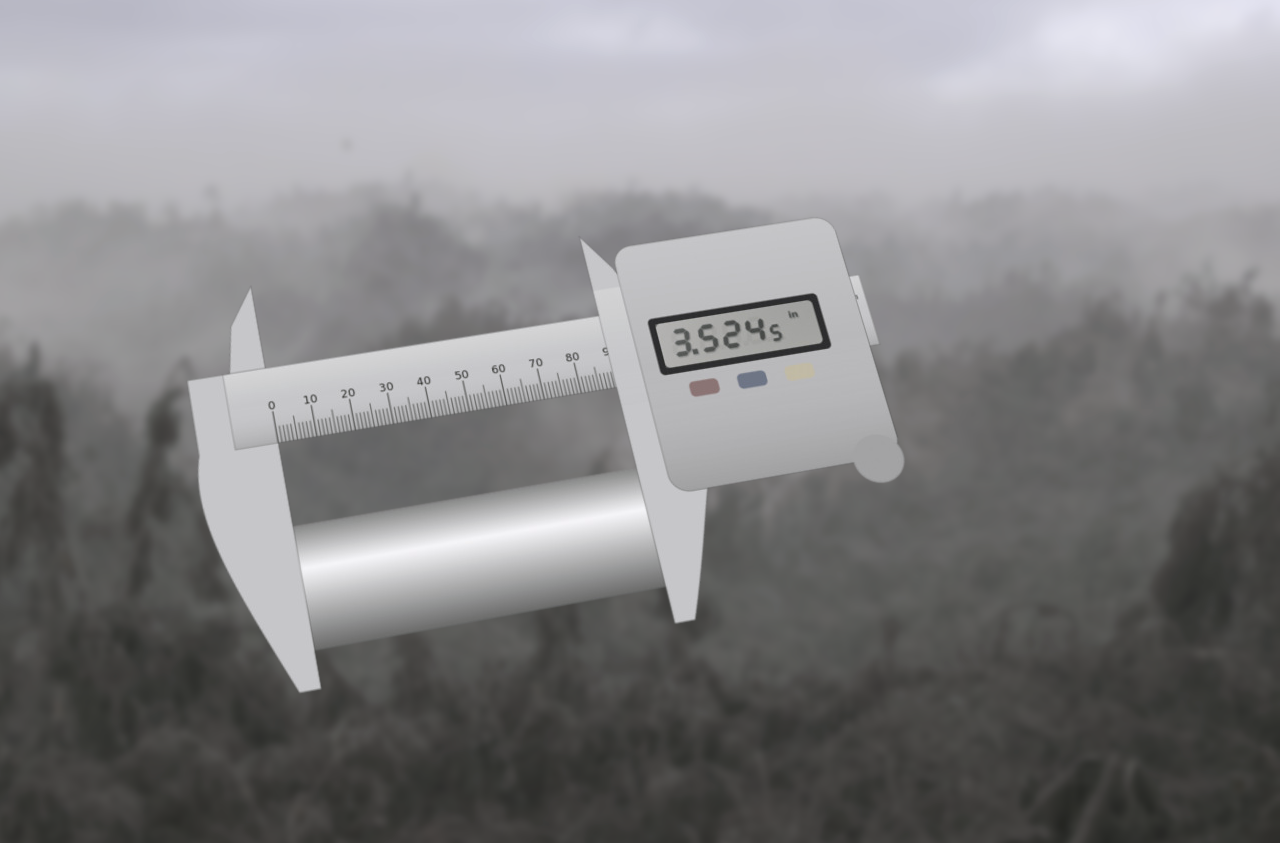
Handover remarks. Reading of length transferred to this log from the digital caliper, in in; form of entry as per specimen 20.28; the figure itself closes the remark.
3.5245
